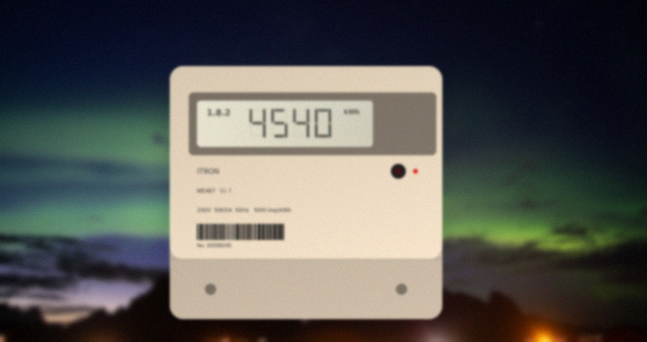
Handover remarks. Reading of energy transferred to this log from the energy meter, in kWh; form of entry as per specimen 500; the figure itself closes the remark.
4540
